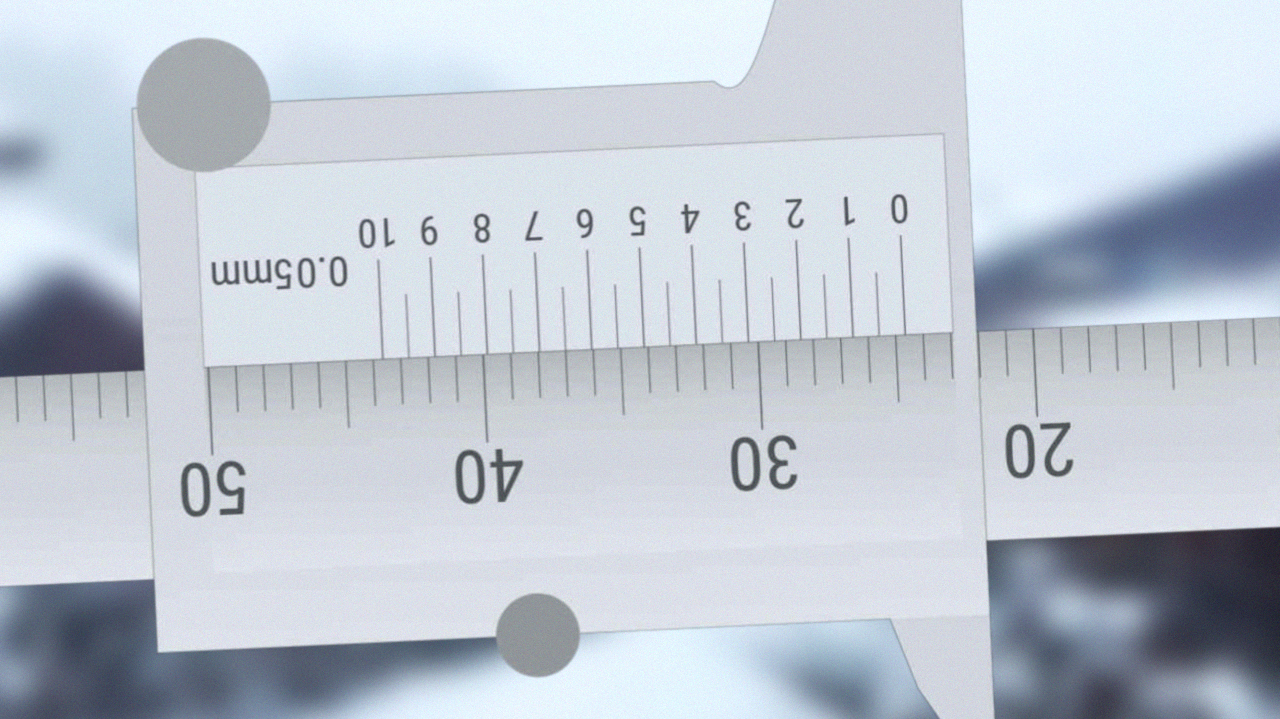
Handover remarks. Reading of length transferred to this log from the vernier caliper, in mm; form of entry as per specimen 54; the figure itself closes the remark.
24.65
